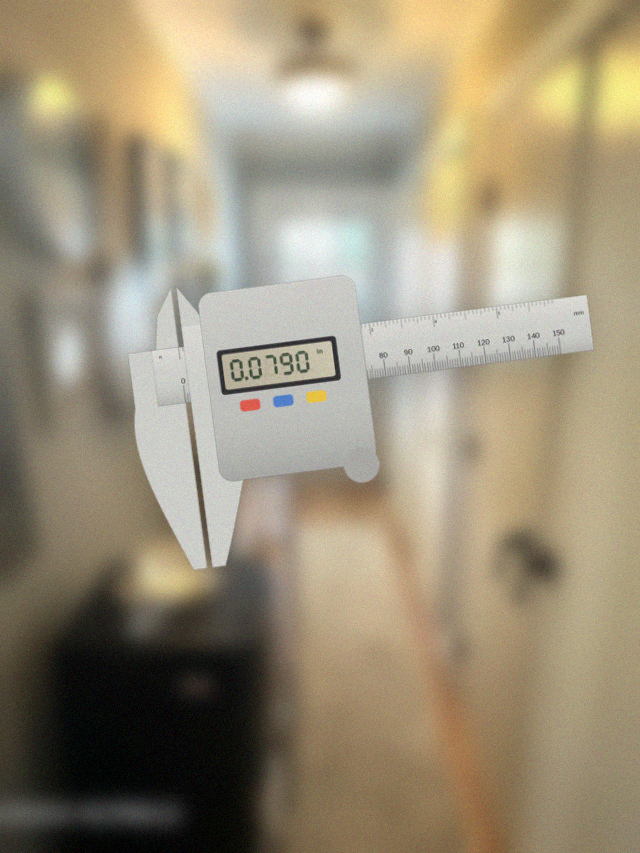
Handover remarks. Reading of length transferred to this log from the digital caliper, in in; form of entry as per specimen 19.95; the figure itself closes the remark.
0.0790
